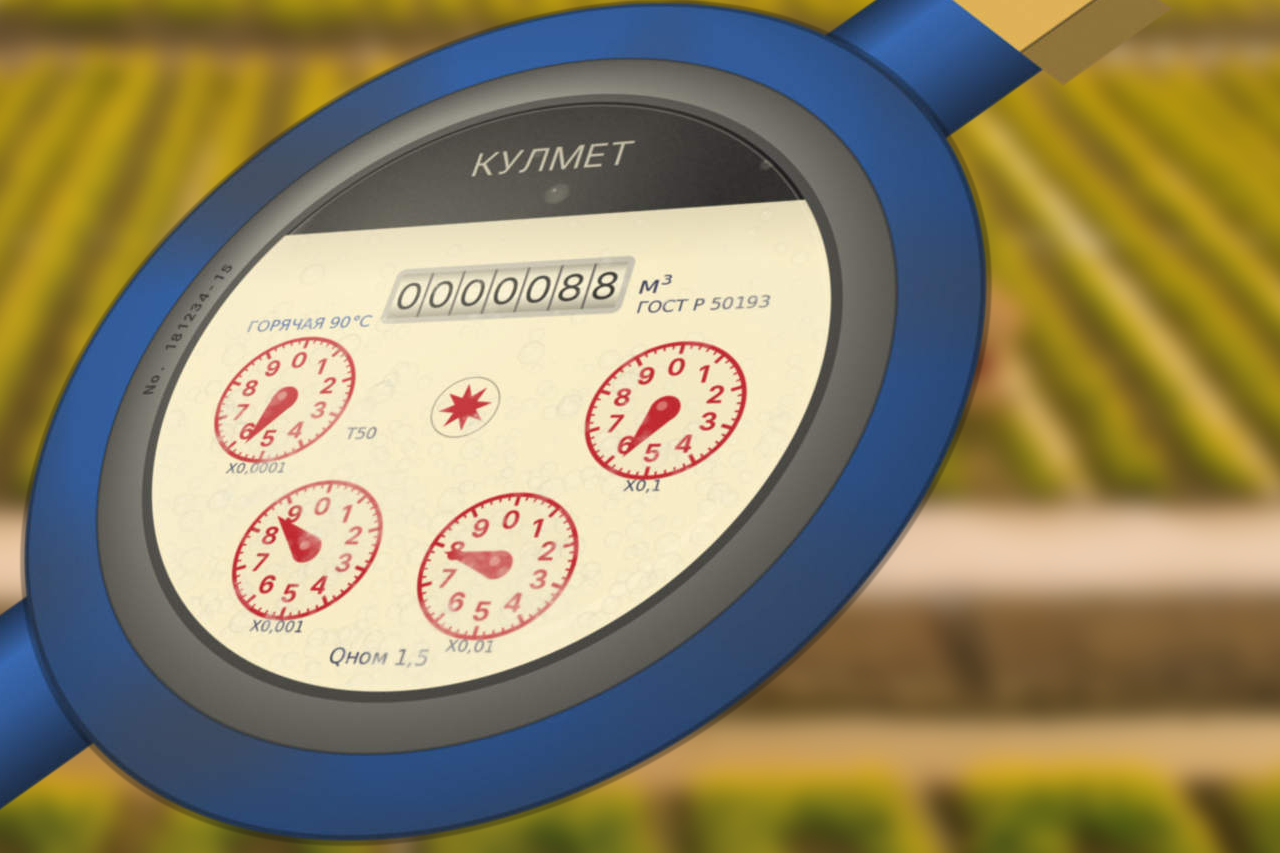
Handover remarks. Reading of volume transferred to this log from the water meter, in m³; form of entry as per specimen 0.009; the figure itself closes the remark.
88.5785
